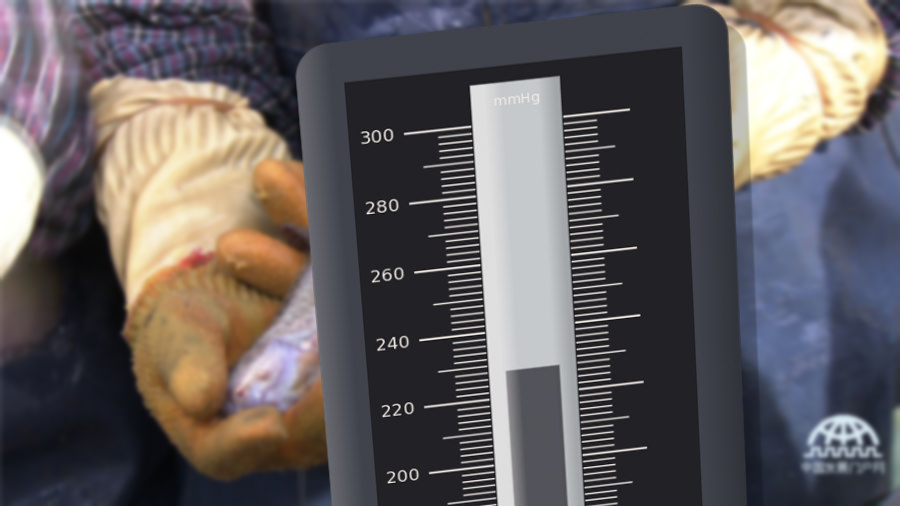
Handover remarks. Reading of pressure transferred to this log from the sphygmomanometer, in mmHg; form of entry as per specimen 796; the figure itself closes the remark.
228
